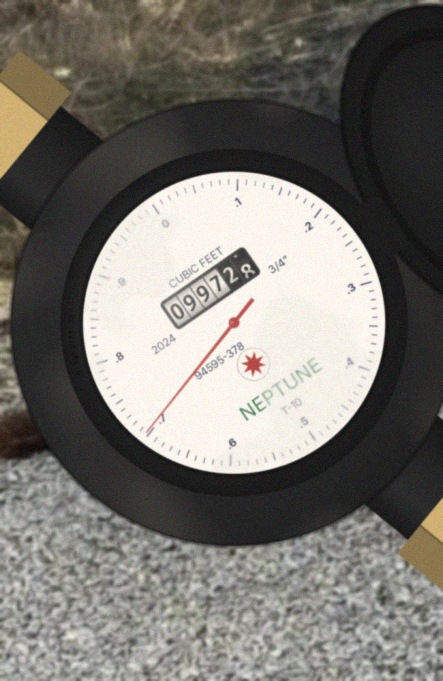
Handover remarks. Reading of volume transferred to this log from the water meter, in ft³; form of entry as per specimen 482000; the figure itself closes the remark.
99727.70
